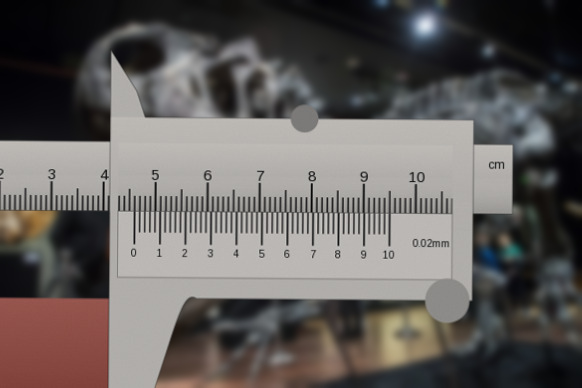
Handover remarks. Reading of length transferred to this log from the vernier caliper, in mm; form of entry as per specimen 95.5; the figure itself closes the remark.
46.0
